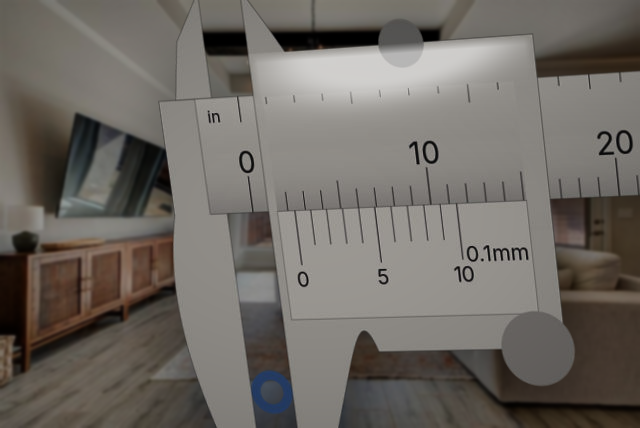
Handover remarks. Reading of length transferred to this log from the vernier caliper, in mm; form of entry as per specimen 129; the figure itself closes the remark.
2.4
